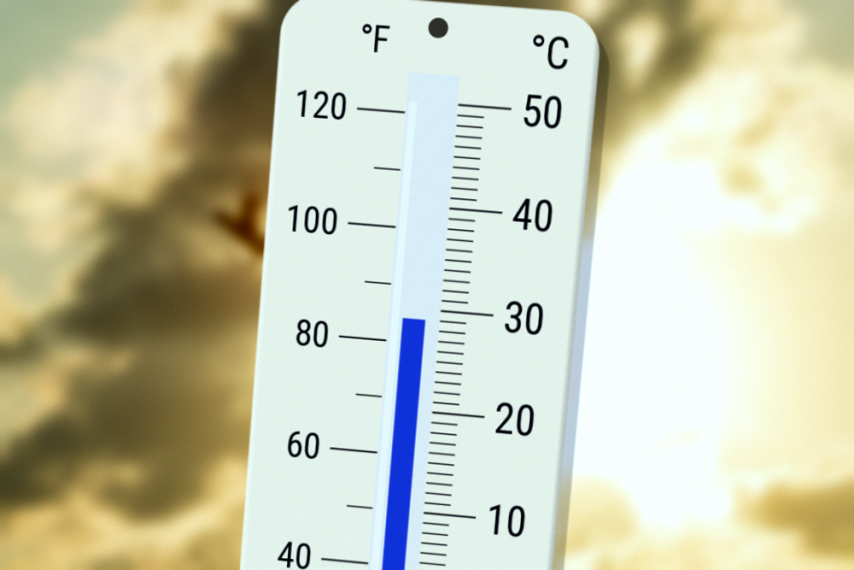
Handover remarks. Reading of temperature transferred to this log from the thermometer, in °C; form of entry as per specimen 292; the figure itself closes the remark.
29
